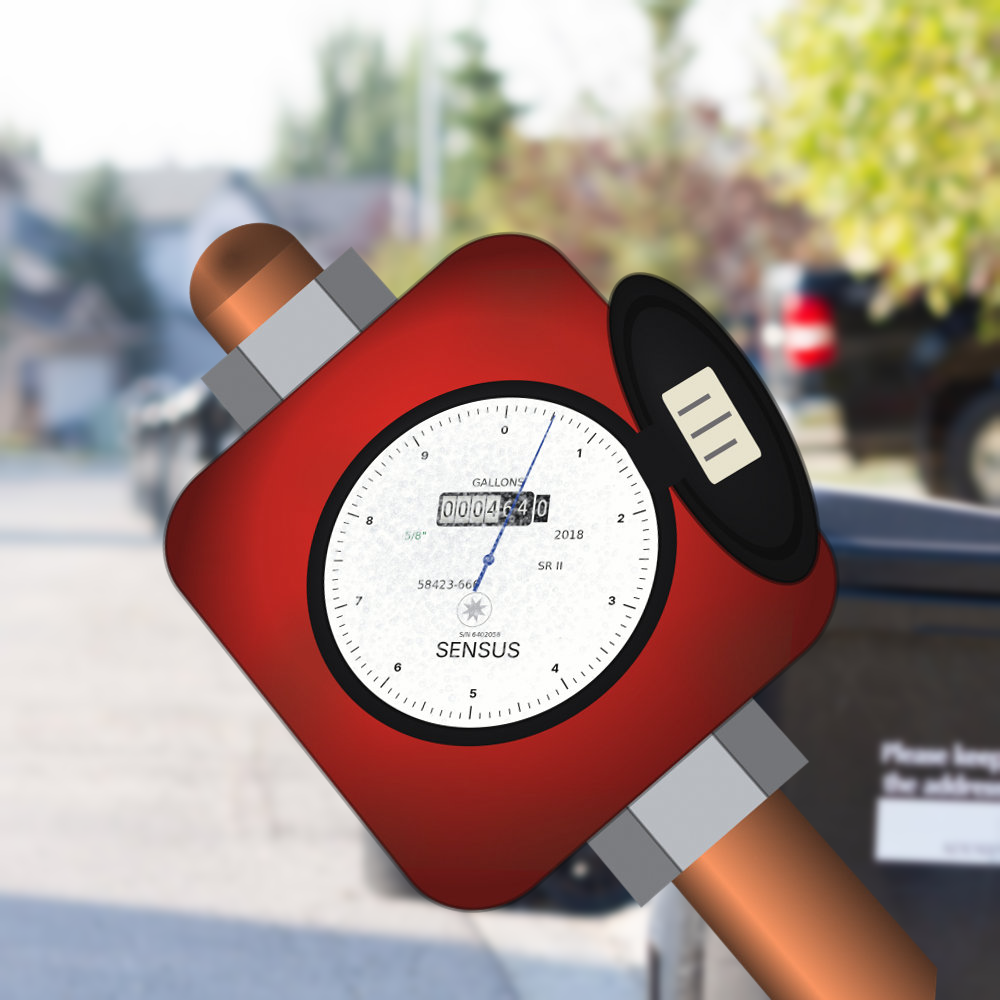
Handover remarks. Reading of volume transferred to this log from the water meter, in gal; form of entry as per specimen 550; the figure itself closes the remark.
4640.5
